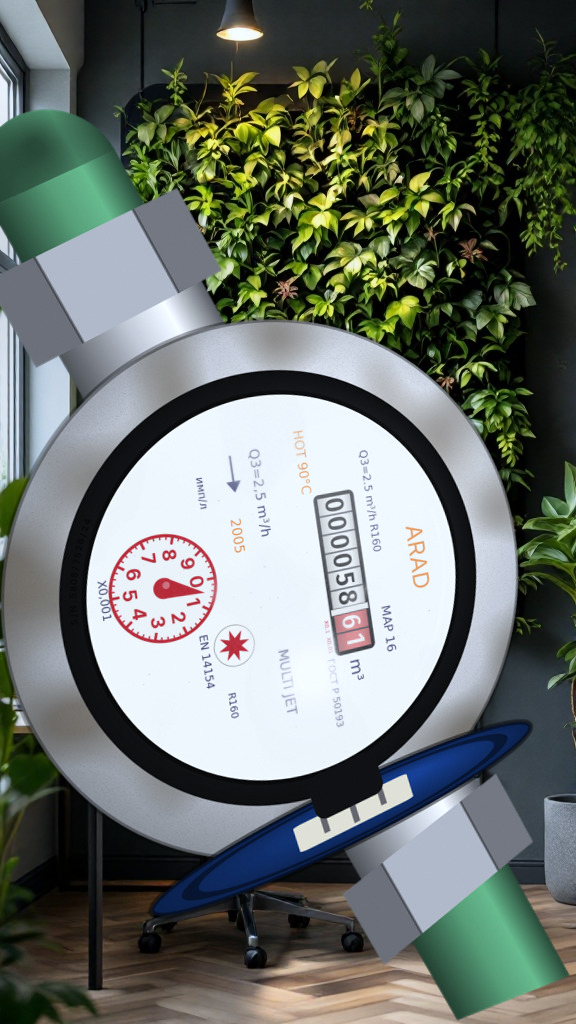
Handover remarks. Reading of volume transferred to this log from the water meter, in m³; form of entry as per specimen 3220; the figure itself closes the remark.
58.610
